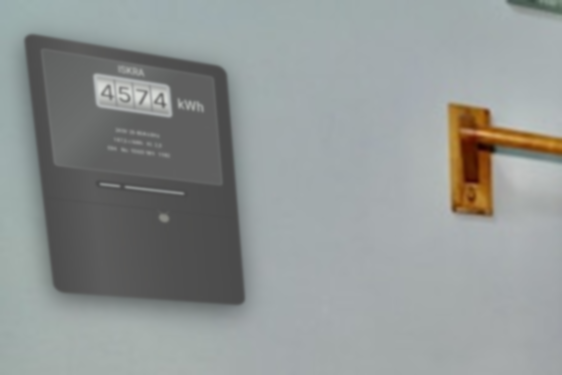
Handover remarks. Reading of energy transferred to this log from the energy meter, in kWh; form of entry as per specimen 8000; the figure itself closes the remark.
4574
